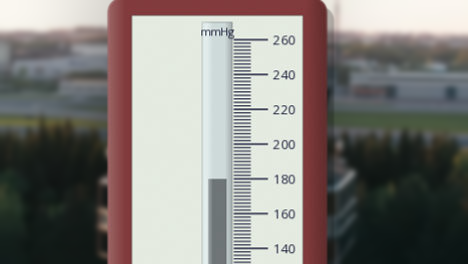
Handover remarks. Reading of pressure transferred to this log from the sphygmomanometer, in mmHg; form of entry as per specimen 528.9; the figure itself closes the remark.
180
